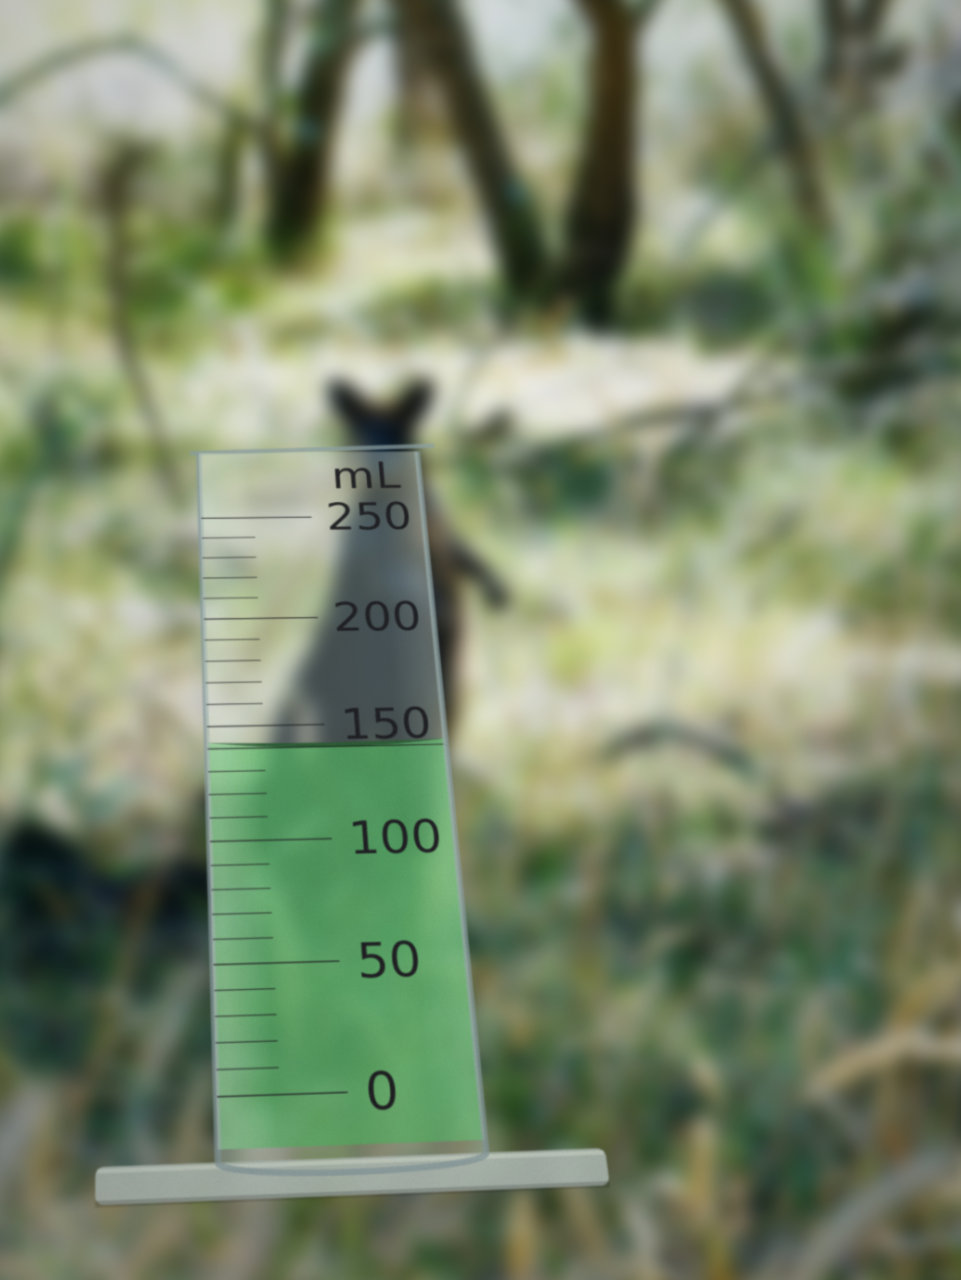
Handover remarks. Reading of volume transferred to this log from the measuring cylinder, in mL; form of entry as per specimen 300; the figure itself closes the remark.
140
